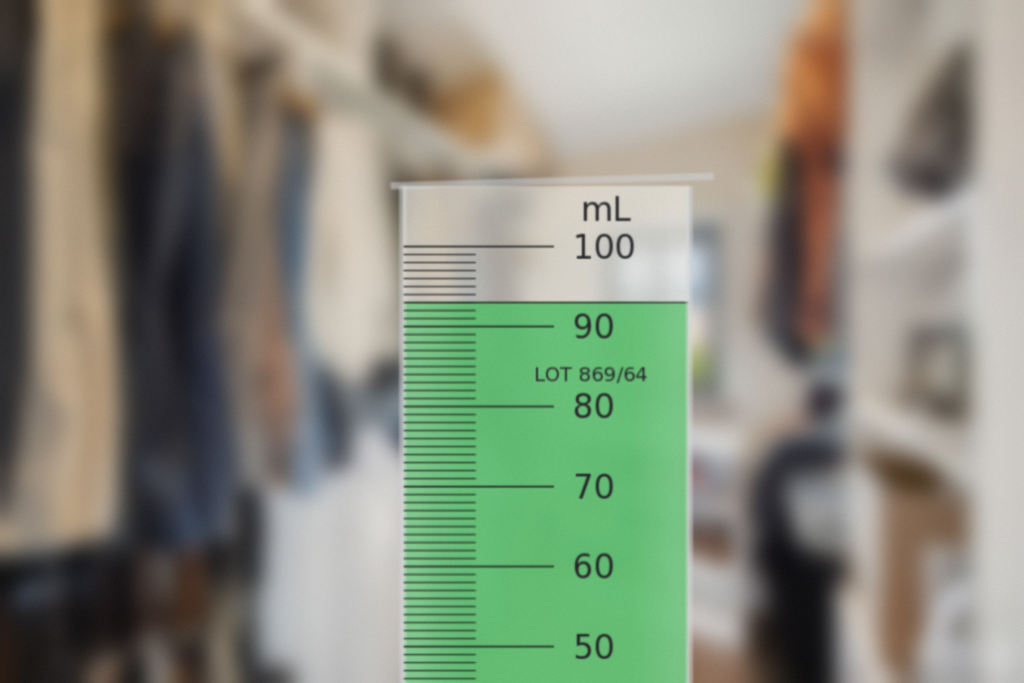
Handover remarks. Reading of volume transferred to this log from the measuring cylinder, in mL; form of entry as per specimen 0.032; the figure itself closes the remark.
93
